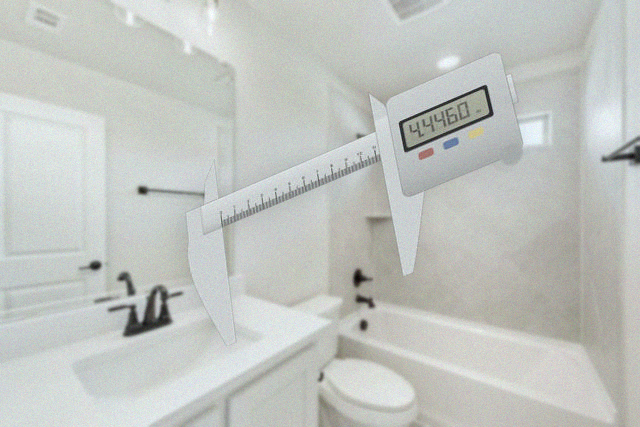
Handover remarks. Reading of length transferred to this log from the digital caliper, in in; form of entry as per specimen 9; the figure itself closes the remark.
4.4460
